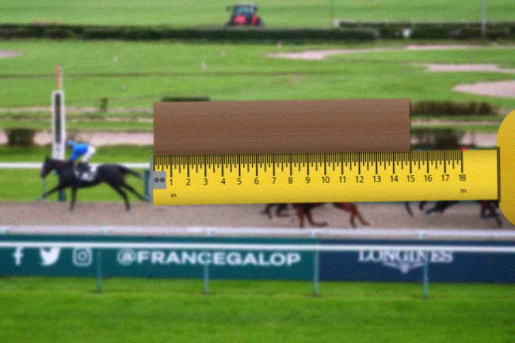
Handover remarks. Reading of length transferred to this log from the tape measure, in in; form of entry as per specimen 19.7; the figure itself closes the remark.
15
